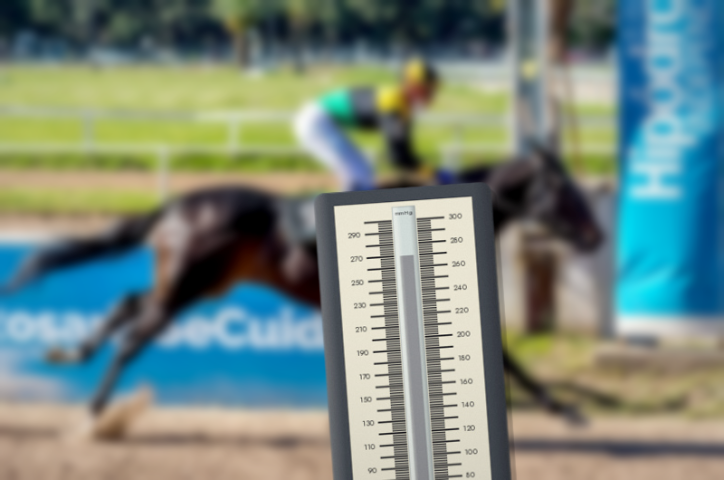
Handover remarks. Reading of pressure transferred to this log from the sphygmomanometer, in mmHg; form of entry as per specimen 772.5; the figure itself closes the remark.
270
